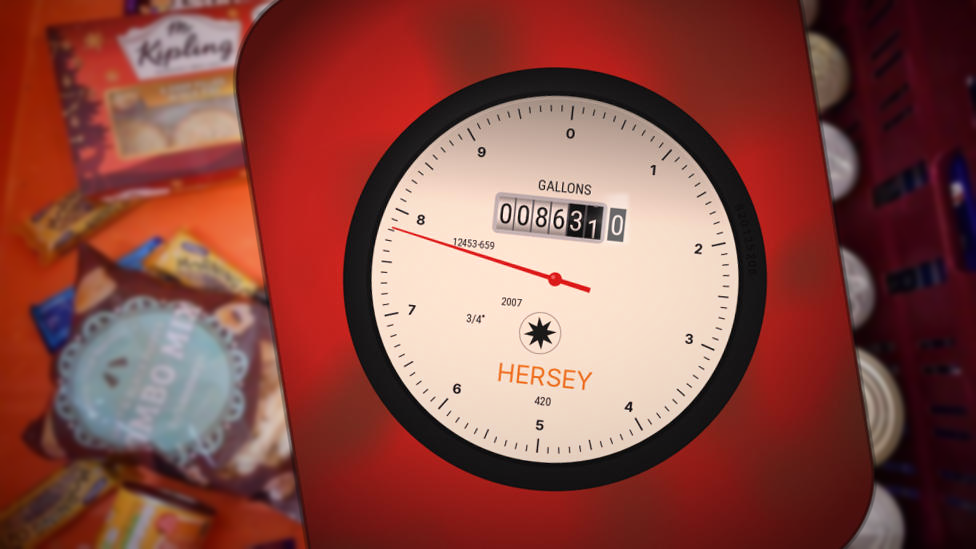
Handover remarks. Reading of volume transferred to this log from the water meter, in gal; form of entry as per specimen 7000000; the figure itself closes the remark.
86307.8
